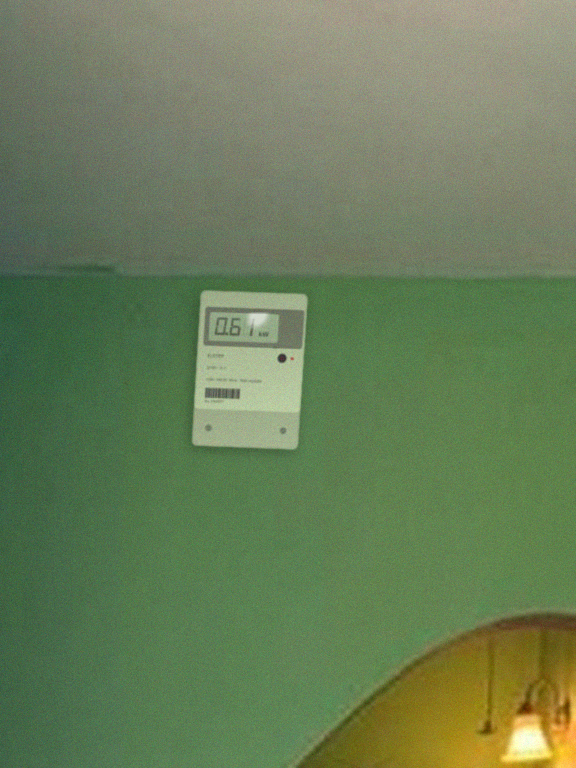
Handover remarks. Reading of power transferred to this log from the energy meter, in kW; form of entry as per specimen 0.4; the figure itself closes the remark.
0.61
